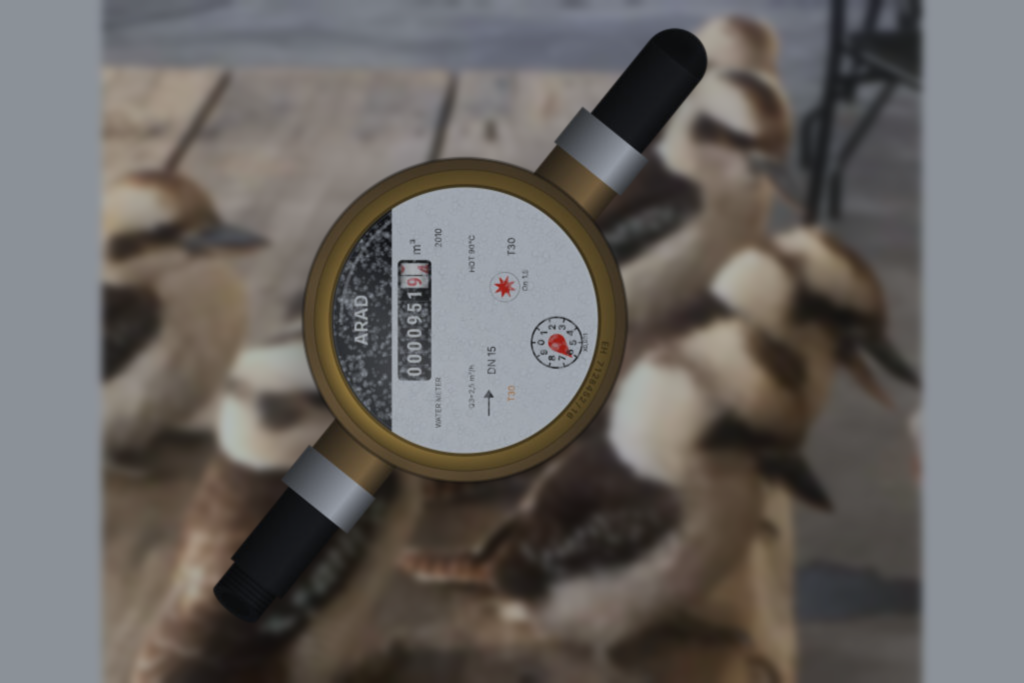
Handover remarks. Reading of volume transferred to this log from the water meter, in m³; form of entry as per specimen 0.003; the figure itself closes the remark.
951.936
